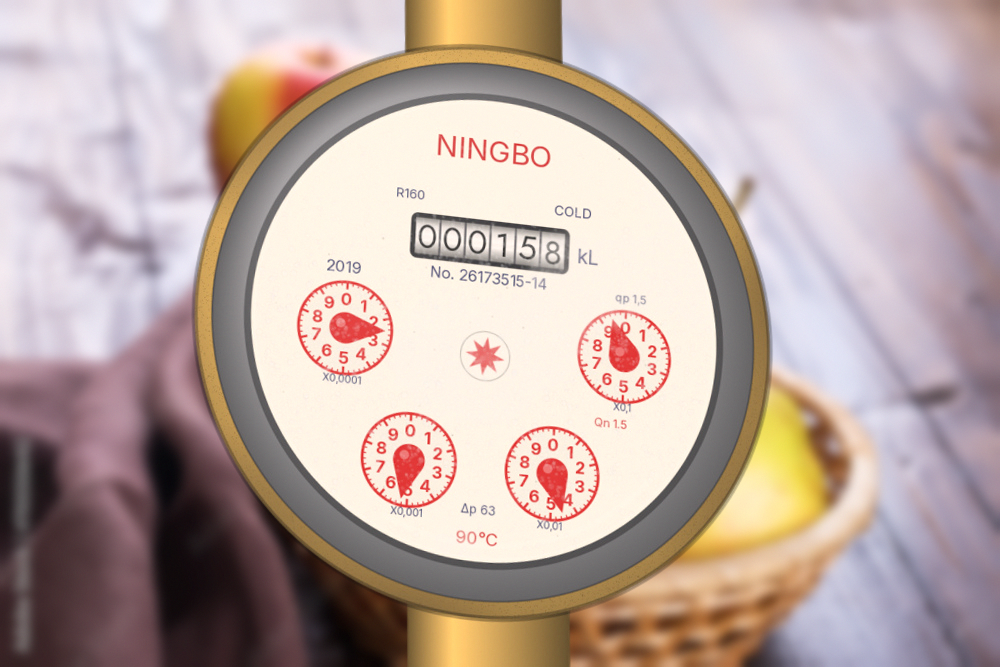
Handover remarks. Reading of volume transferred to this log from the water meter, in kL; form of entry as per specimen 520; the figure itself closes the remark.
157.9452
